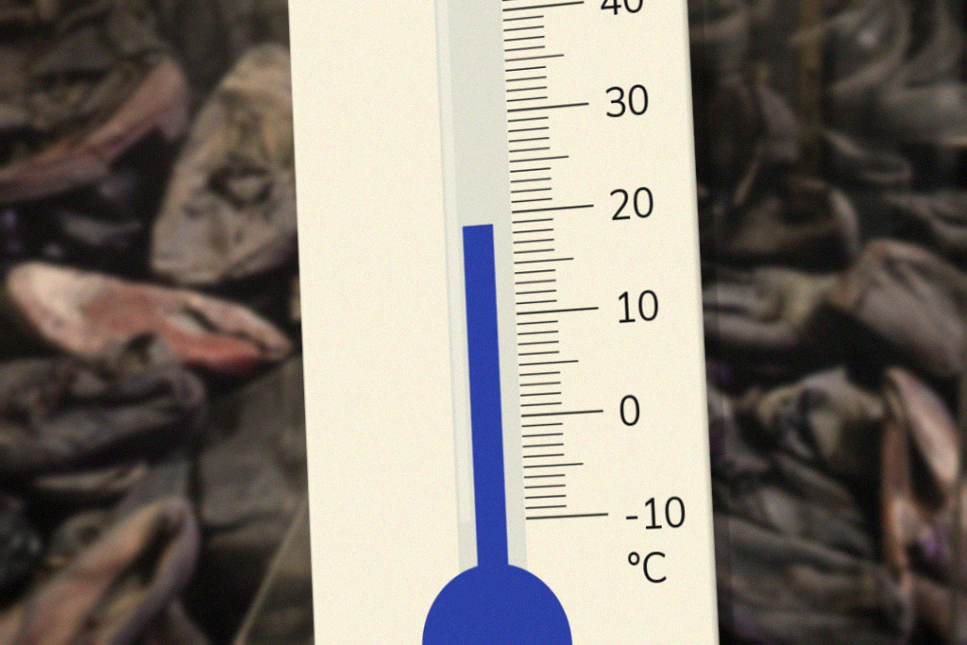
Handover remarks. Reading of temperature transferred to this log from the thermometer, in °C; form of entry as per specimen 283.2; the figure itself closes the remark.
19
